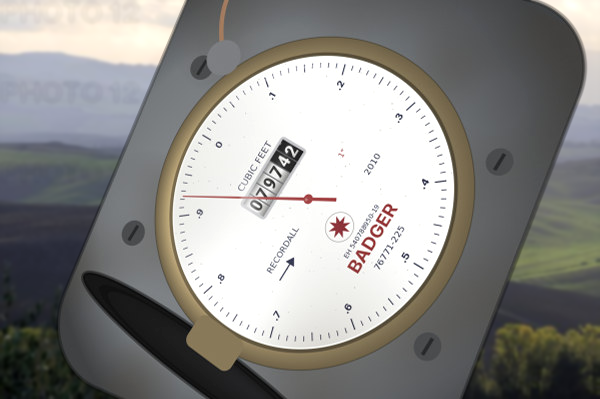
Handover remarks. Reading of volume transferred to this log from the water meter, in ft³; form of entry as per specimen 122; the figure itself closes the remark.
79741.92
